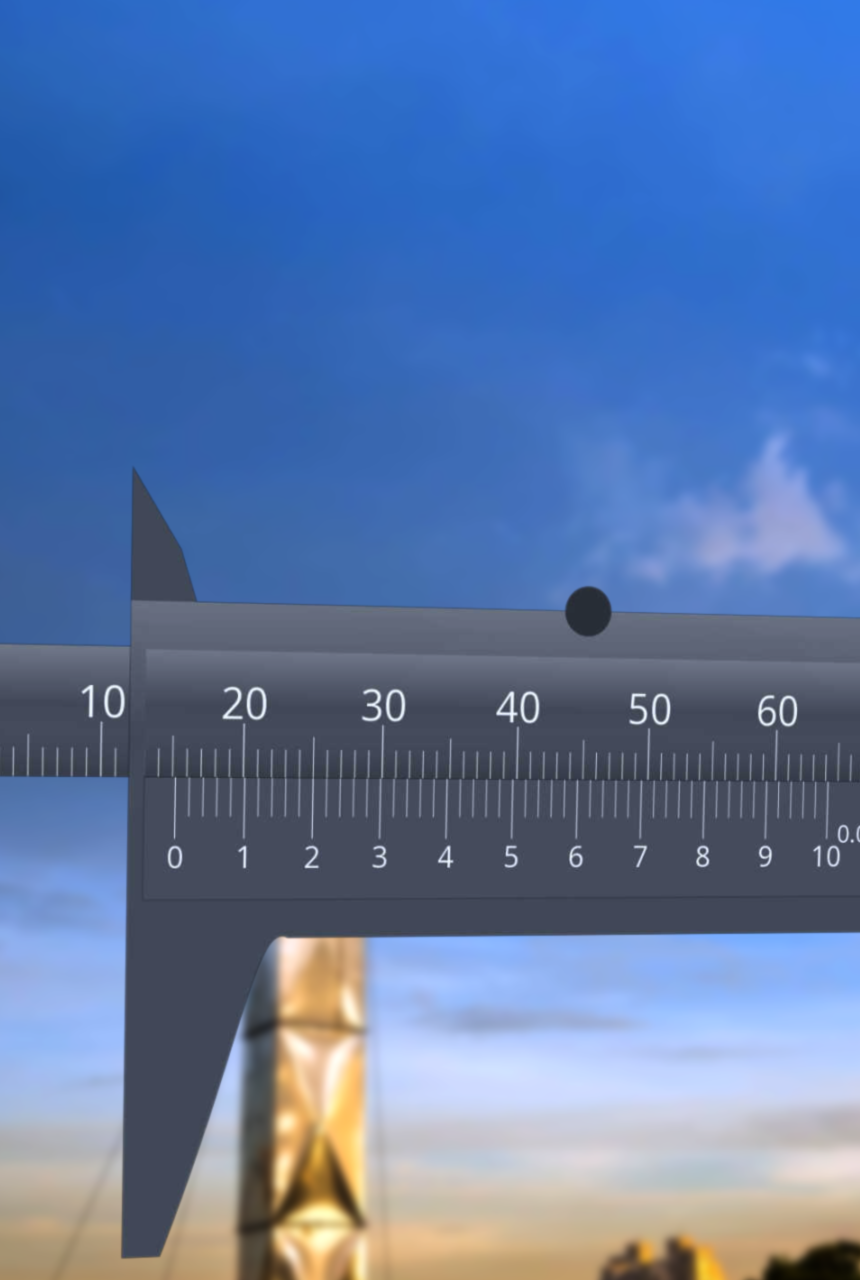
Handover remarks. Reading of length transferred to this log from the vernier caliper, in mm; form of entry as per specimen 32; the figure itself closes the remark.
15.2
